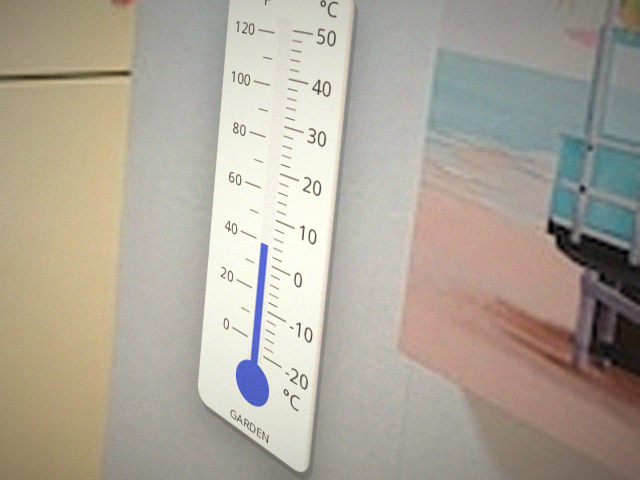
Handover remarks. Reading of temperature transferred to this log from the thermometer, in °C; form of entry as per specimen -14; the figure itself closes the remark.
4
